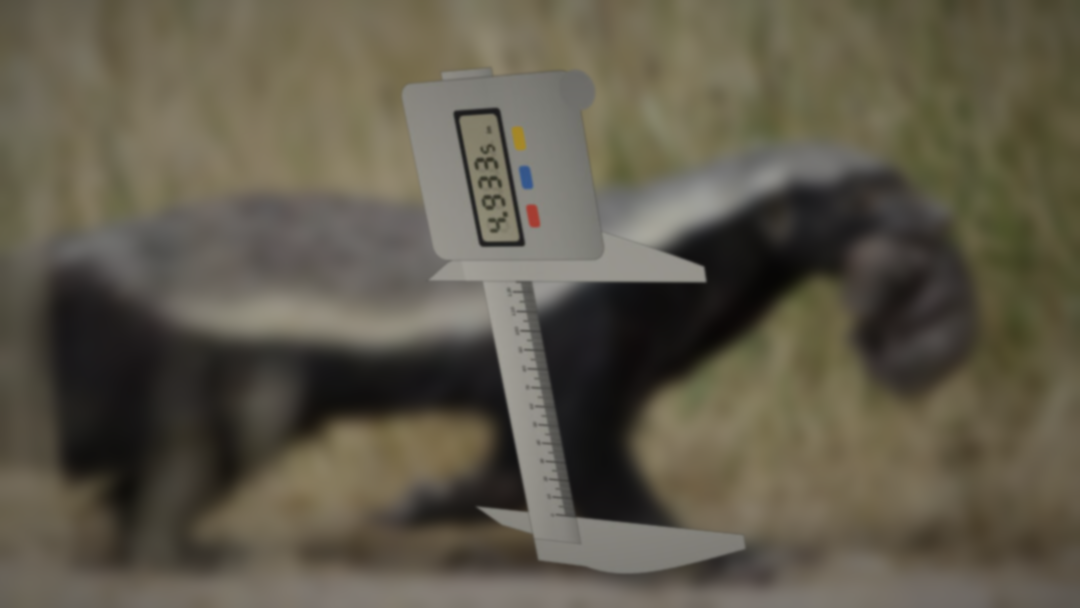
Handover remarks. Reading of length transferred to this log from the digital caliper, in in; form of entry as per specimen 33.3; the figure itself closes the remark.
4.9335
